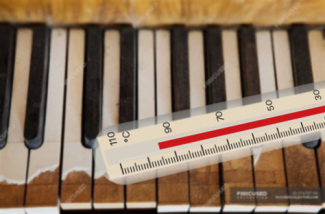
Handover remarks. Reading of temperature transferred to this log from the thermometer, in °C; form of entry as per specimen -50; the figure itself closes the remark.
95
